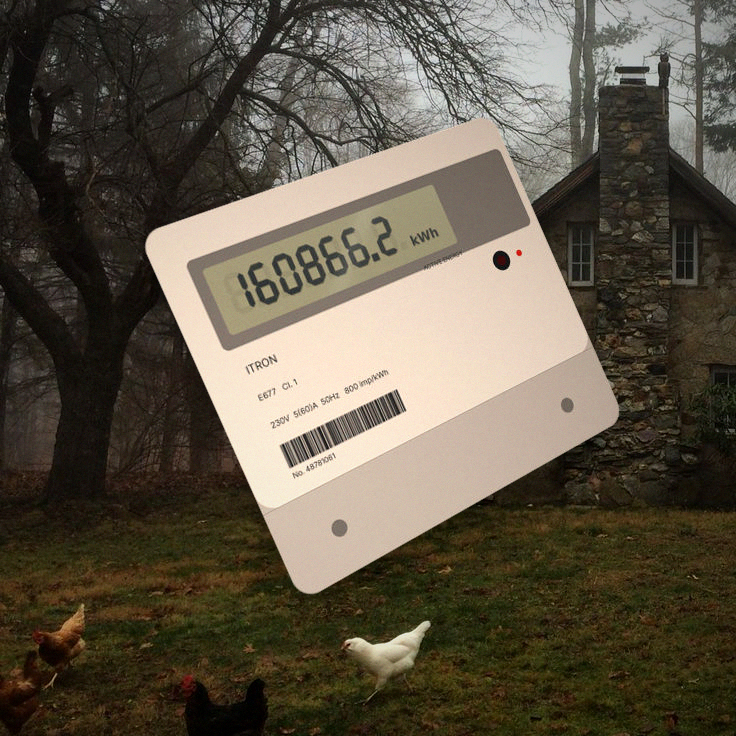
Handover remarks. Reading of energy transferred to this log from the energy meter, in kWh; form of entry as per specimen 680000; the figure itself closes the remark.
160866.2
